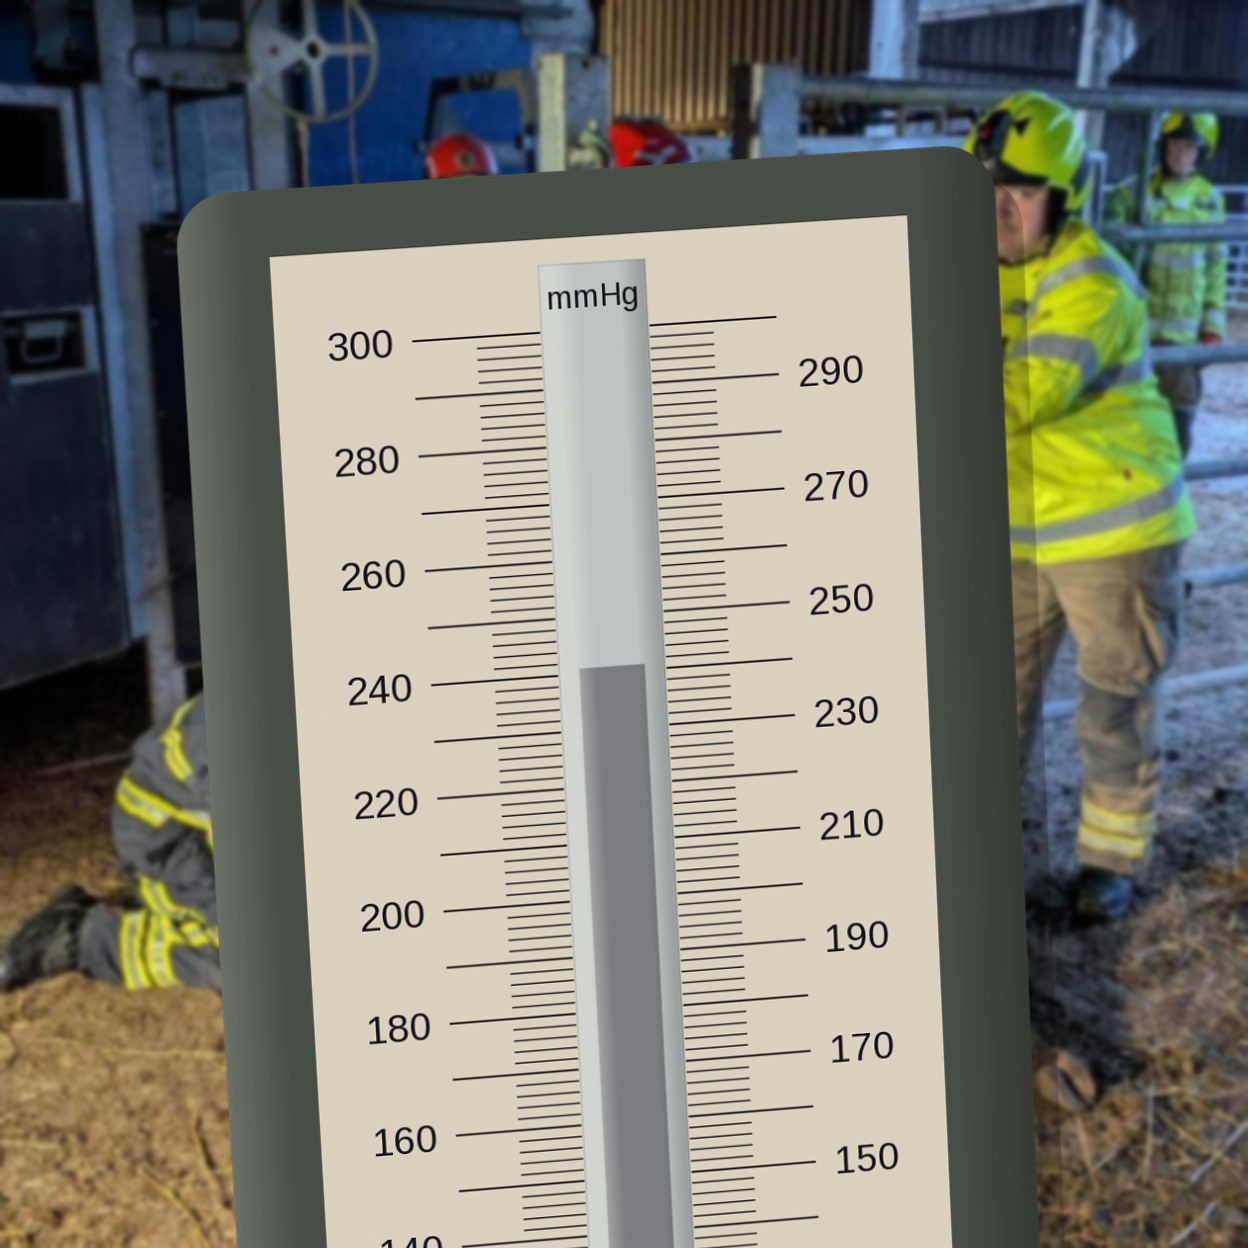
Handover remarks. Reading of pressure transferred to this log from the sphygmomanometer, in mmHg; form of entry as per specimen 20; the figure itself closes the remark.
241
